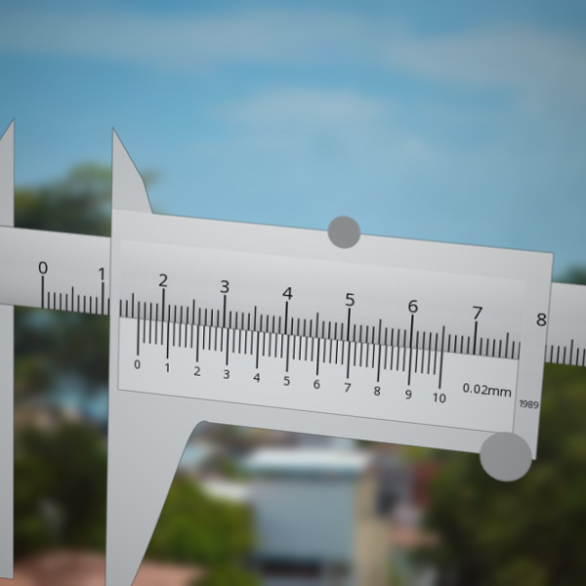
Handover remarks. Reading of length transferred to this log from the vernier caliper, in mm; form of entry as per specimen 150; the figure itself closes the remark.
16.0
